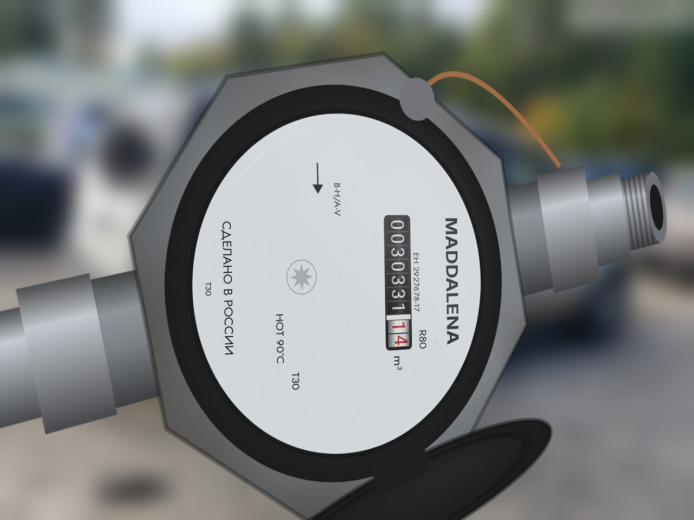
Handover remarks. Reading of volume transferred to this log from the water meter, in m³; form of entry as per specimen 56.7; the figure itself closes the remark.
30331.14
